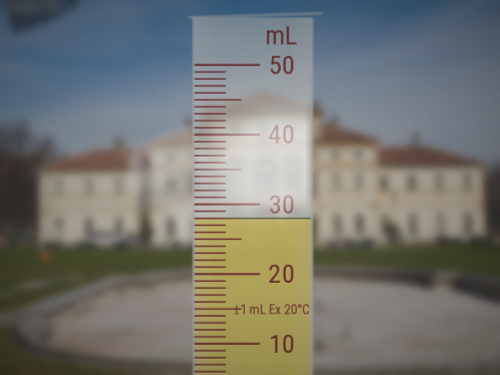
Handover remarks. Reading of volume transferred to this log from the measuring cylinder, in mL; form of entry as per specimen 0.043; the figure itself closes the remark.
28
